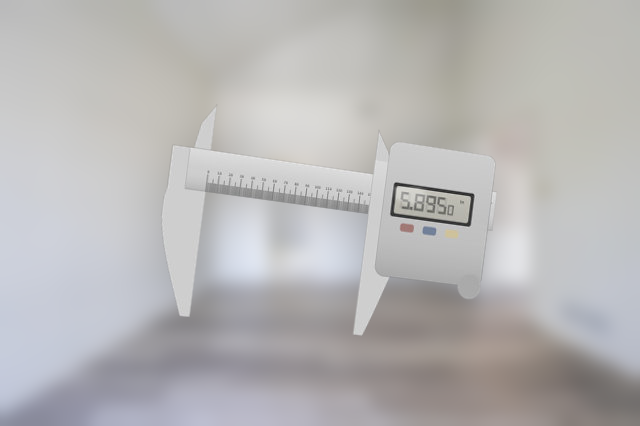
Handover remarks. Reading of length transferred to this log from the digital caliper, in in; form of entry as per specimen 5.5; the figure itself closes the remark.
5.8950
